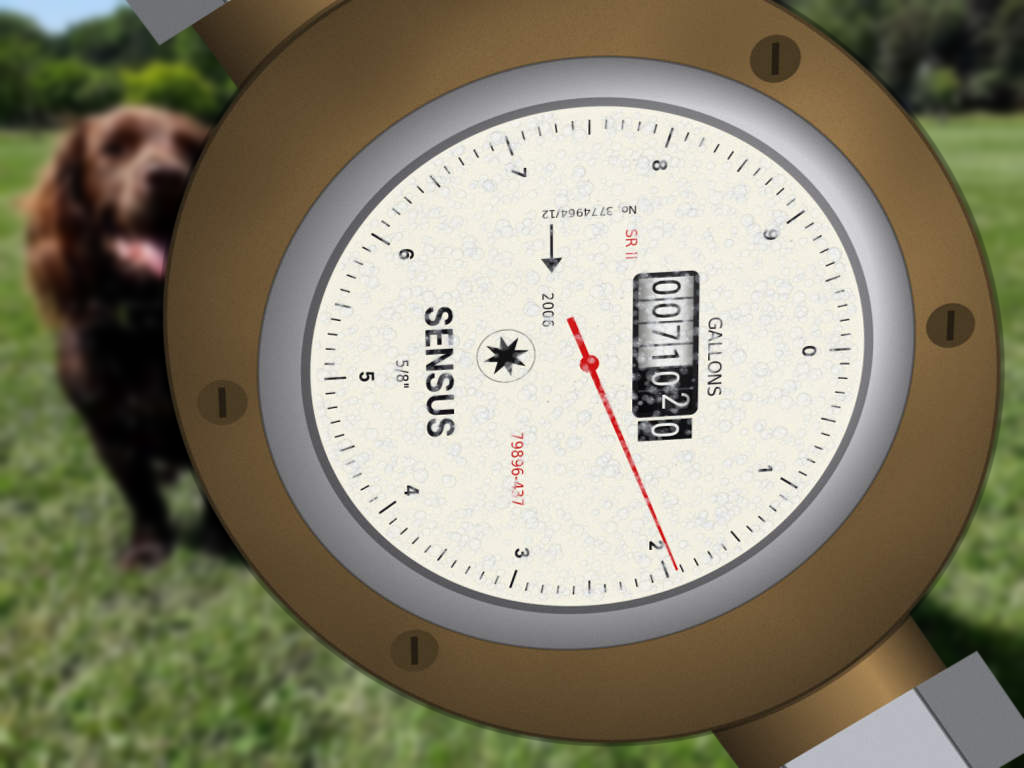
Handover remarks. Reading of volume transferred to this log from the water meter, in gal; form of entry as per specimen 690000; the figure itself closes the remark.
71021.9
